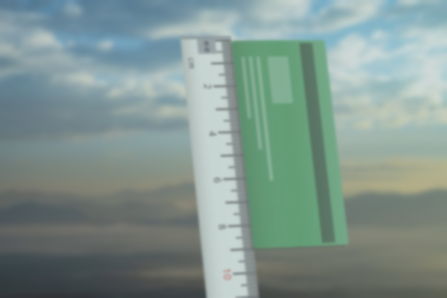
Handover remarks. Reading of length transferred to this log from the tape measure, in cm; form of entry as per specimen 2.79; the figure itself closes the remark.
9
